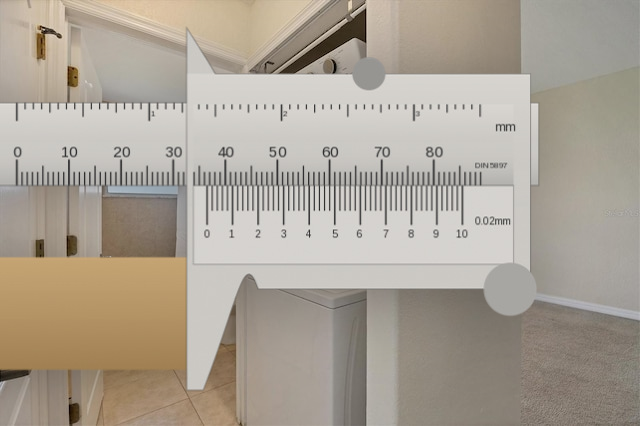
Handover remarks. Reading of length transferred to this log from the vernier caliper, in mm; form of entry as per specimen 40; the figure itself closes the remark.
36.5
